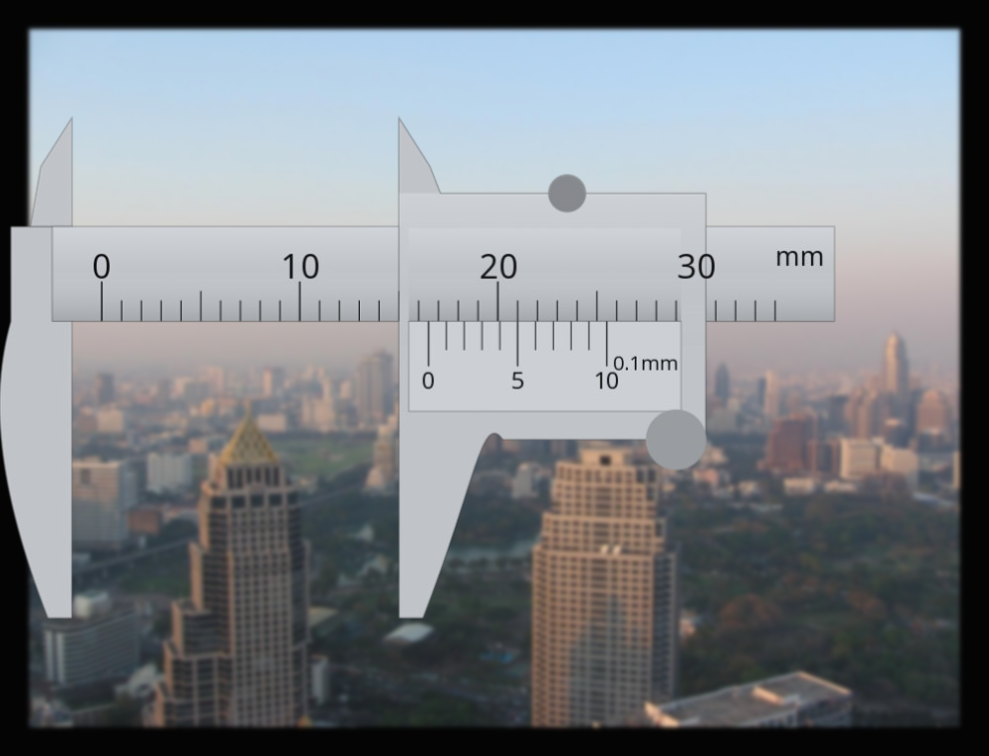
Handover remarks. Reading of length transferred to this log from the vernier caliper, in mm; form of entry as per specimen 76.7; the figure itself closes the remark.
16.5
